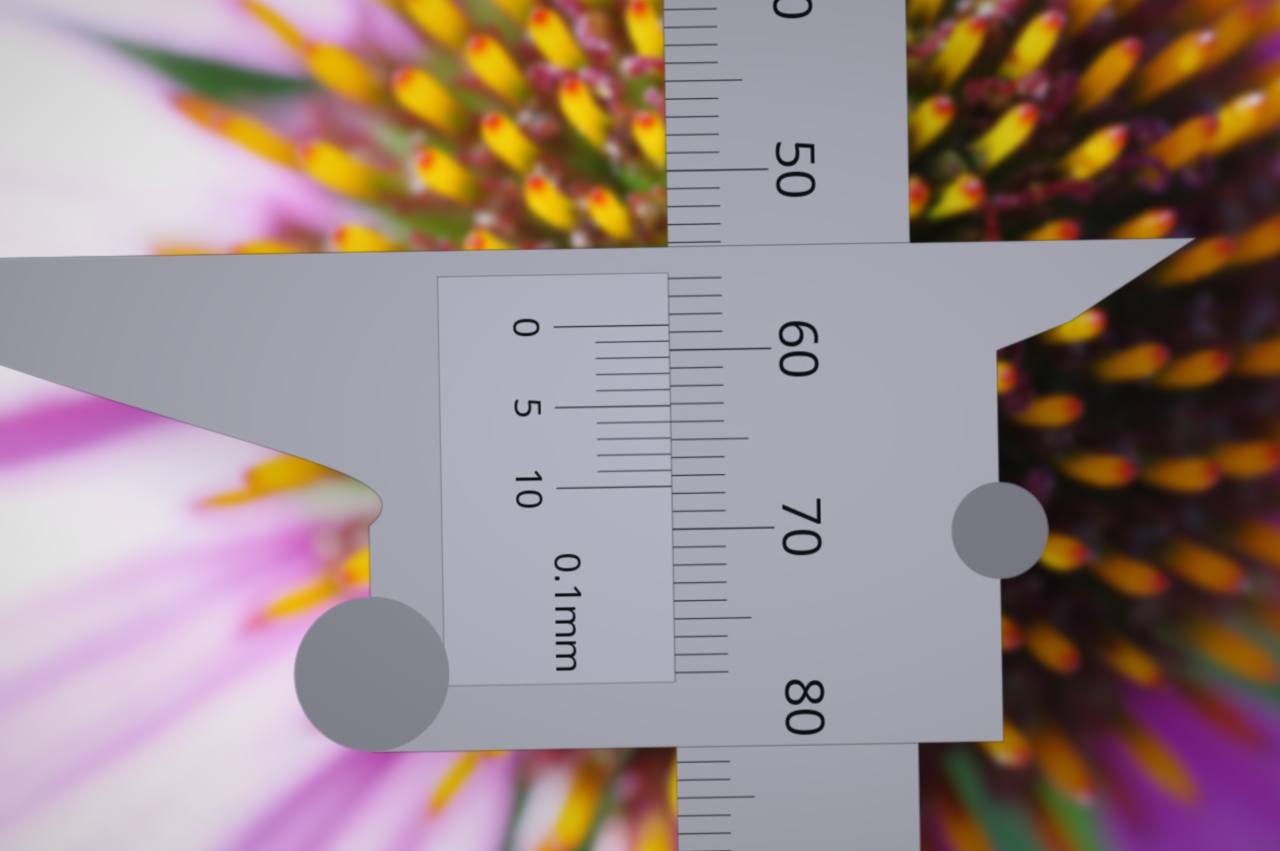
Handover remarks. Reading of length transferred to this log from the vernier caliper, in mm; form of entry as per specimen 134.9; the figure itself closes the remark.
58.6
